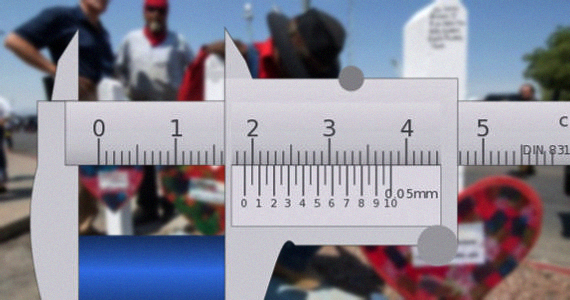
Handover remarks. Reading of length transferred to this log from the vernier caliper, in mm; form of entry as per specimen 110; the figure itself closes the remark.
19.0
